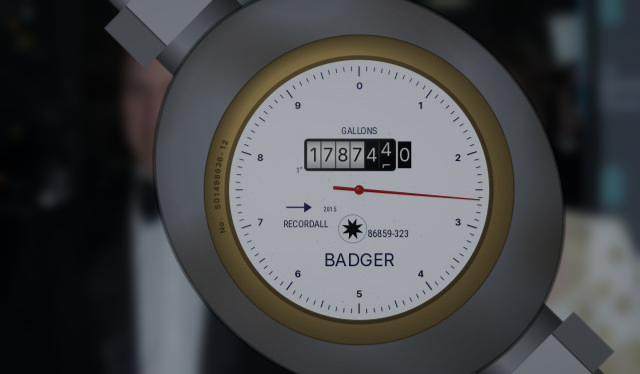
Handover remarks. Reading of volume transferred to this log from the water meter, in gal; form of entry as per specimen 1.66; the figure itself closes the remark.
1787442.6
